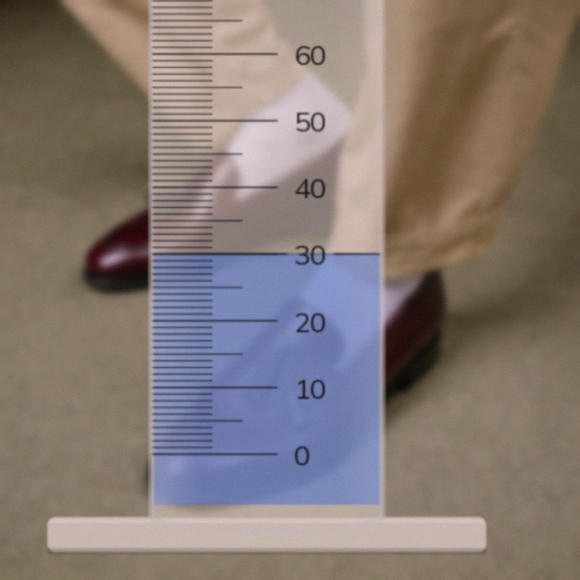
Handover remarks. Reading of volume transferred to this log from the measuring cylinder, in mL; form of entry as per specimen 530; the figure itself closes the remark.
30
